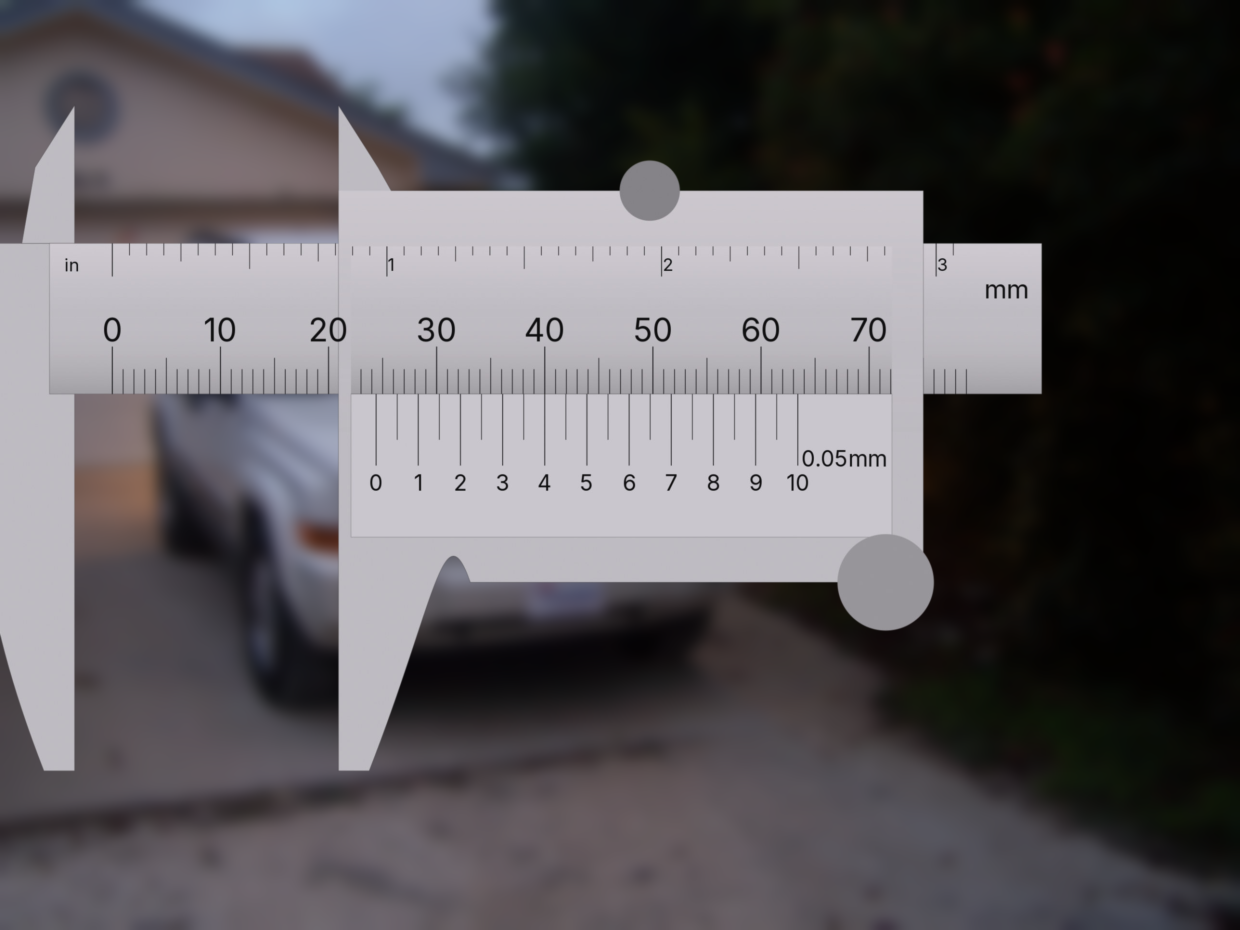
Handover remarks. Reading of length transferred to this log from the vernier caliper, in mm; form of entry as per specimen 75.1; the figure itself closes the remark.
24.4
